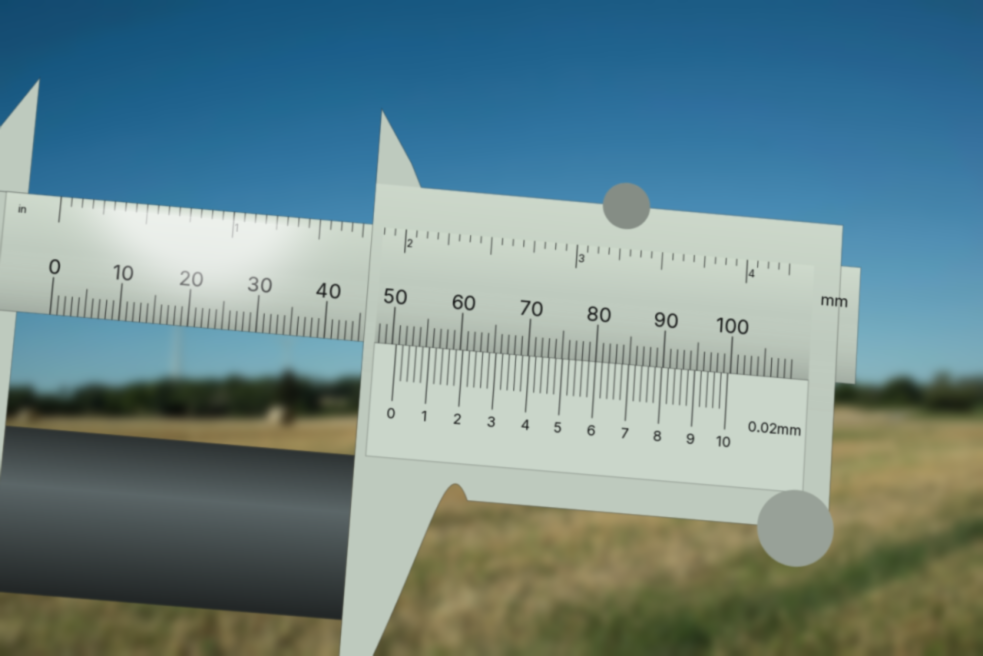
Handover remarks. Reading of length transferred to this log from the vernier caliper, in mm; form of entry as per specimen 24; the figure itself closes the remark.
50.6
